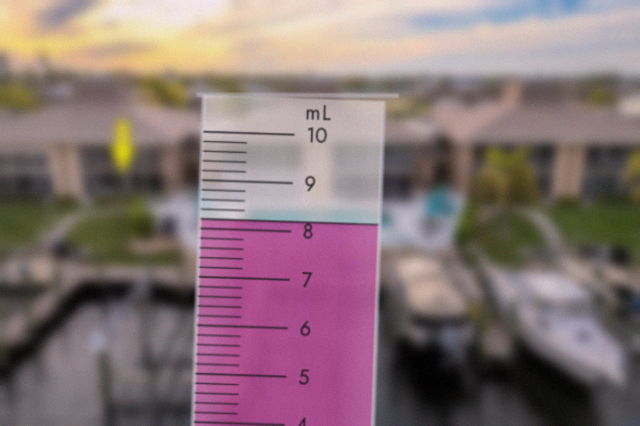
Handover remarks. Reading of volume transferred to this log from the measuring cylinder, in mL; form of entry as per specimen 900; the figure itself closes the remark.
8.2
